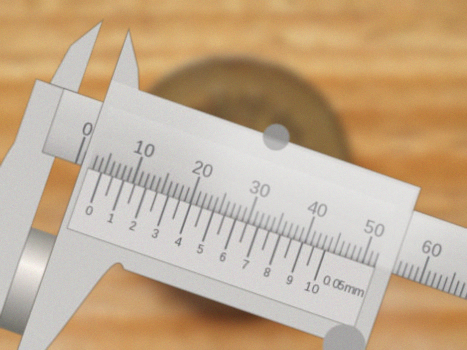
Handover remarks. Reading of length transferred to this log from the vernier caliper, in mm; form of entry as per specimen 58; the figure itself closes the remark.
4.5
